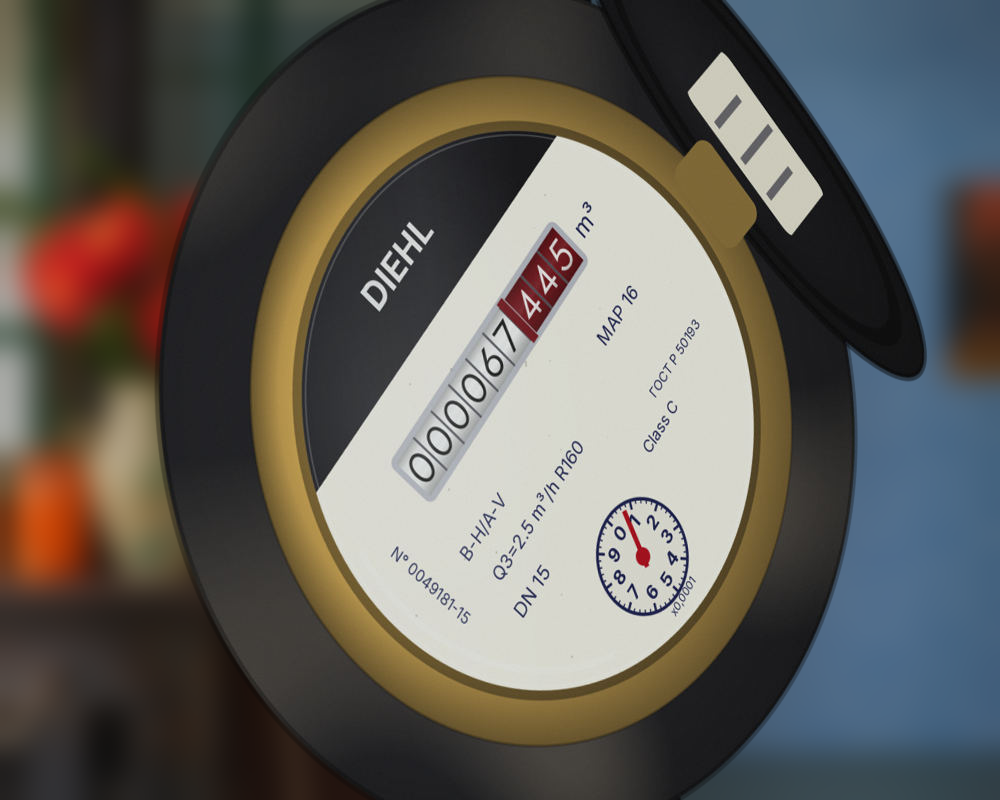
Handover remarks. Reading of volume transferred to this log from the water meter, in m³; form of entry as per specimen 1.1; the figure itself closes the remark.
67.4450
